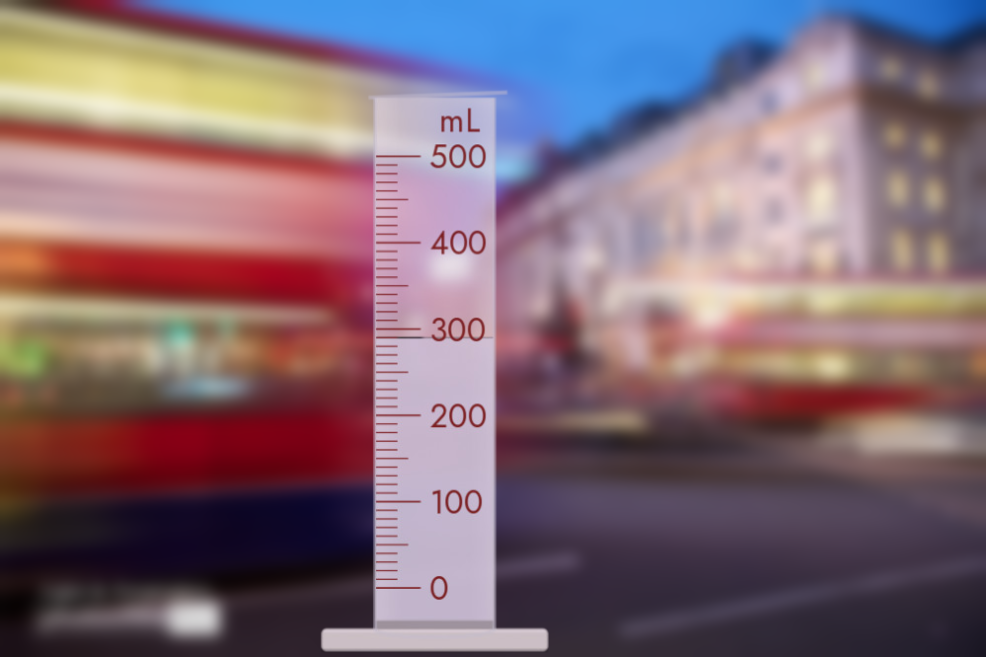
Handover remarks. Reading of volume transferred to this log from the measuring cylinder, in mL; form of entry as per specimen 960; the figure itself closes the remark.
290
